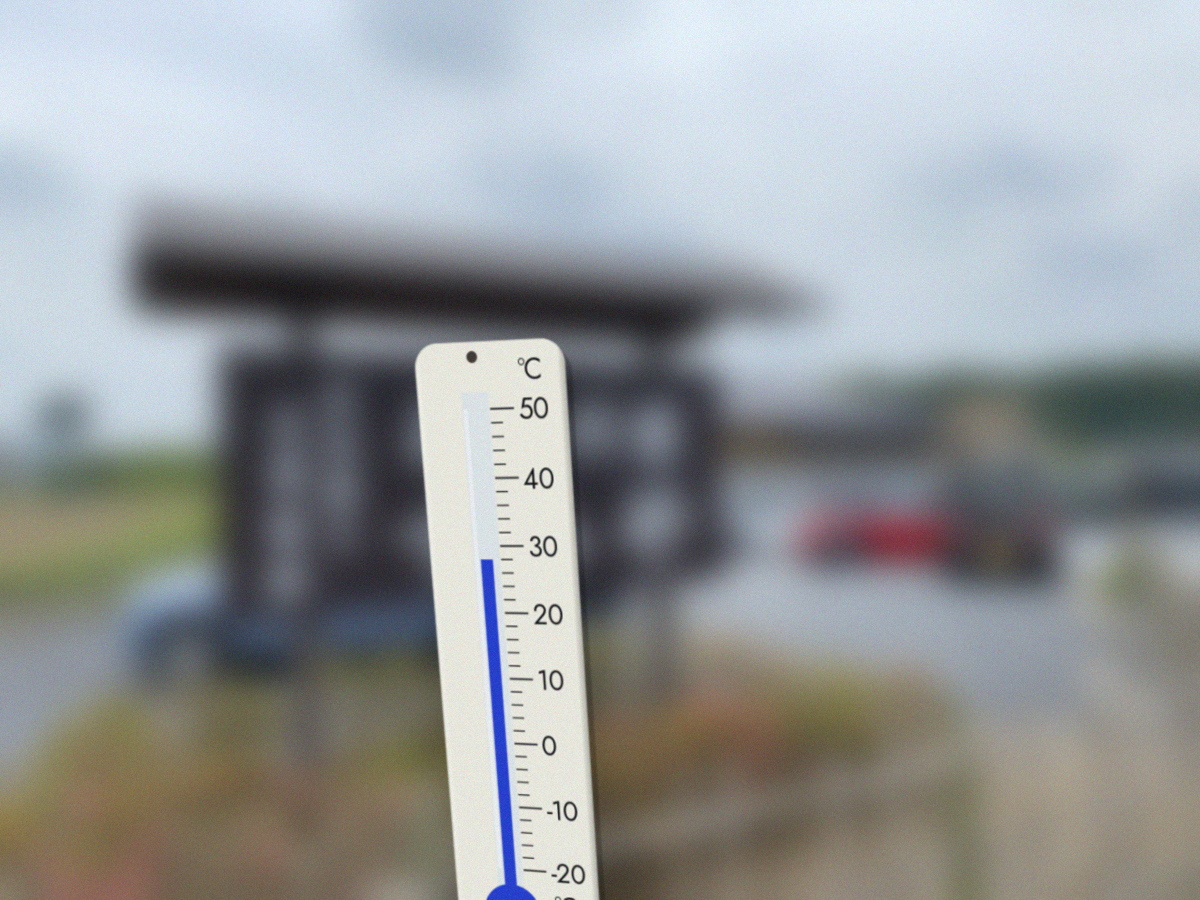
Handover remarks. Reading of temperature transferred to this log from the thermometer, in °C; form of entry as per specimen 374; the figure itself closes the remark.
28
